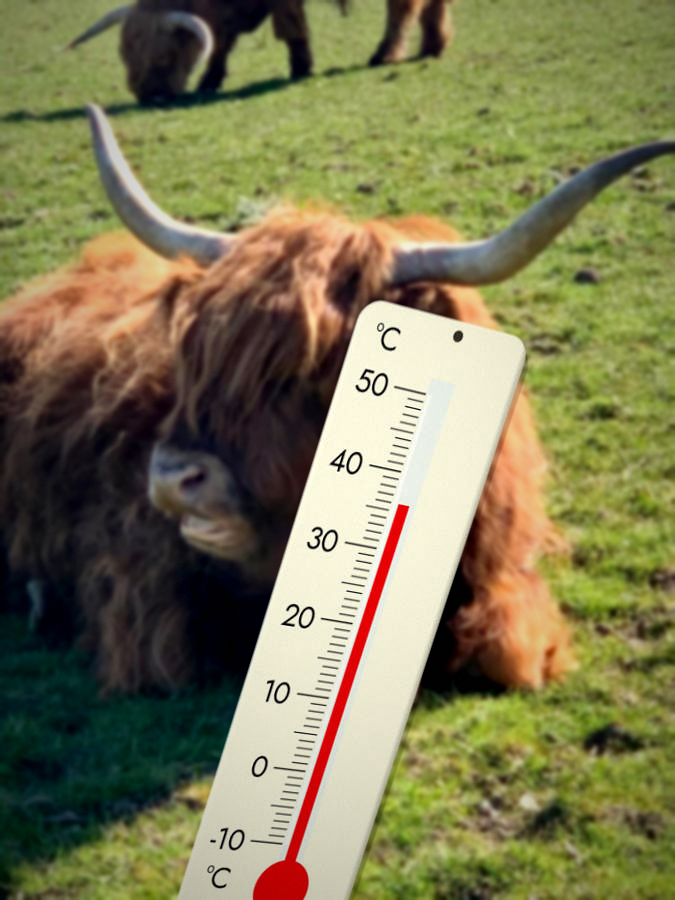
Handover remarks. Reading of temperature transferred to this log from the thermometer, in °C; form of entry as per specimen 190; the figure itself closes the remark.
36
